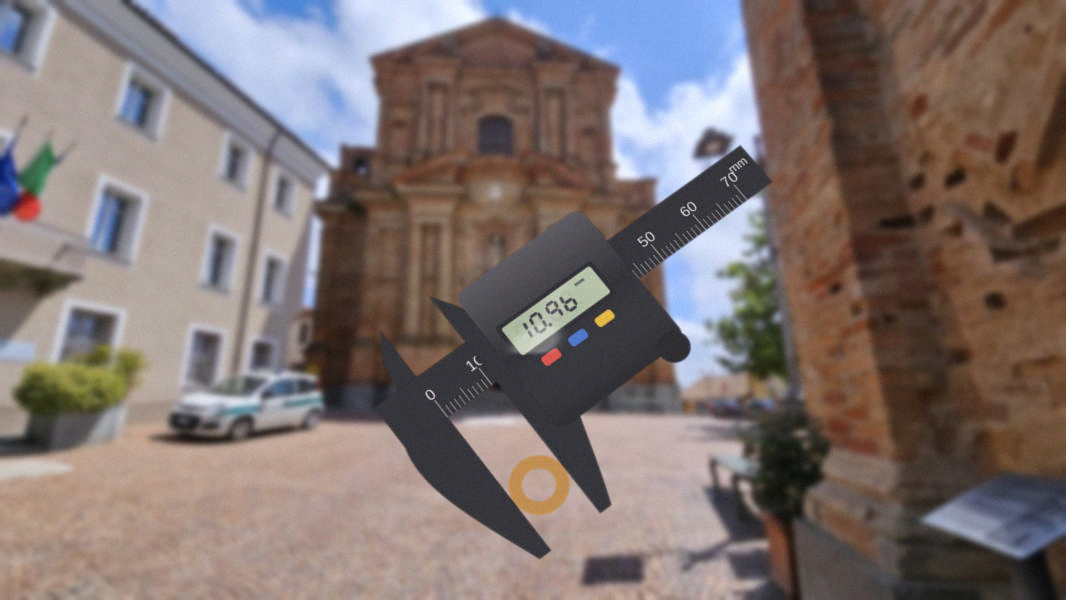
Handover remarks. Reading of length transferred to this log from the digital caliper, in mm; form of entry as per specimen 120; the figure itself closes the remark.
10.96
